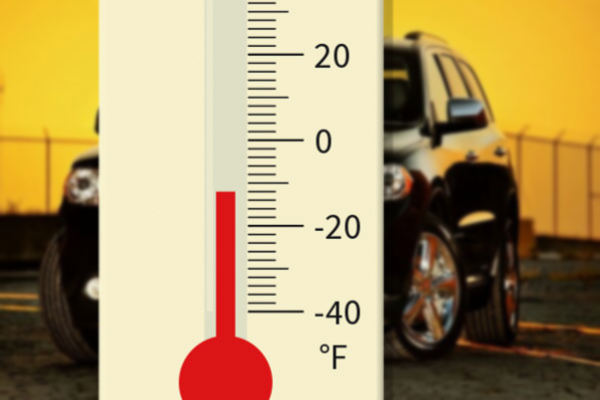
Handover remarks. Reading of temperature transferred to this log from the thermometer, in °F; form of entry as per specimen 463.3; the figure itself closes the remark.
-12
